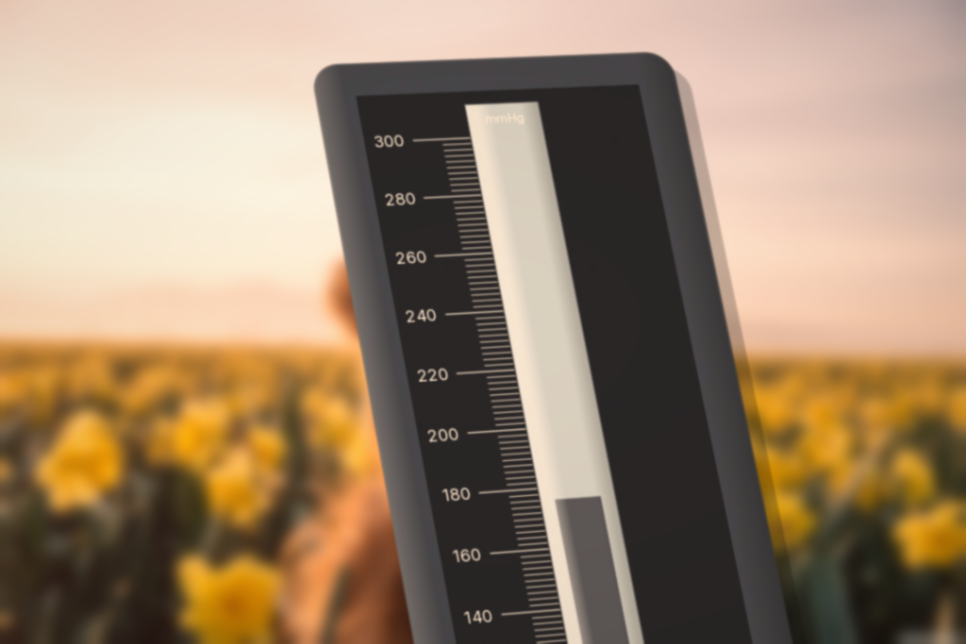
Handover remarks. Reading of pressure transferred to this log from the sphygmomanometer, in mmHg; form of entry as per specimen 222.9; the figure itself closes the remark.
176
